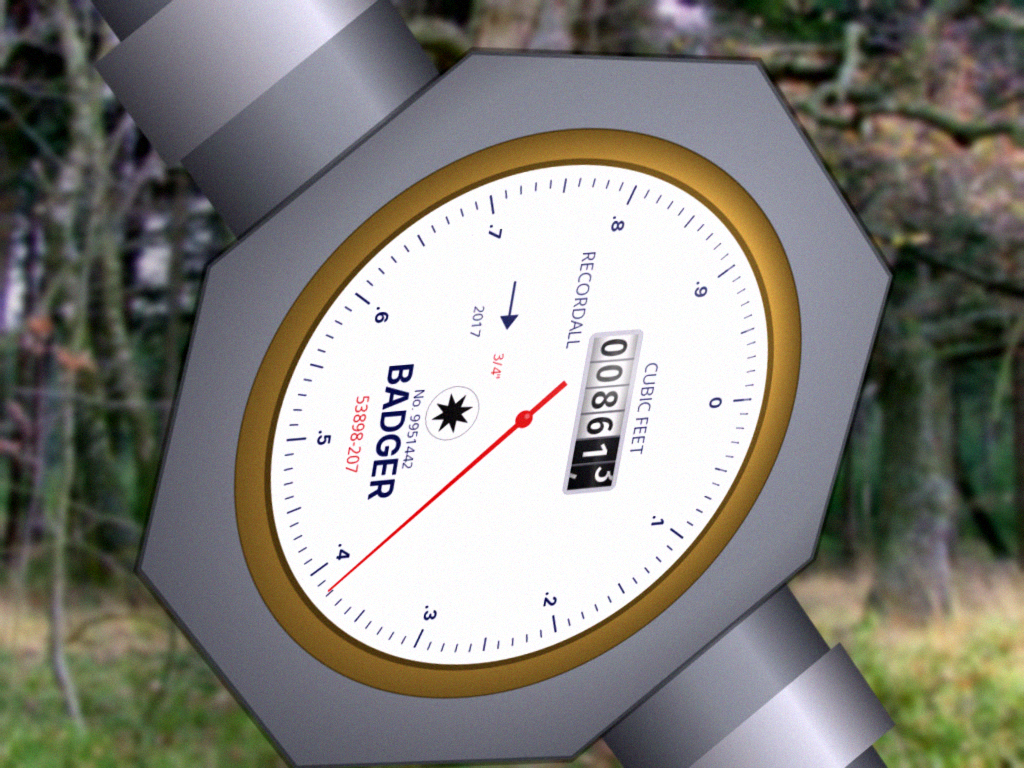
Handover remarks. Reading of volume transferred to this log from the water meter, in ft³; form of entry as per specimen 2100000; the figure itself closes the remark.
8613.38
